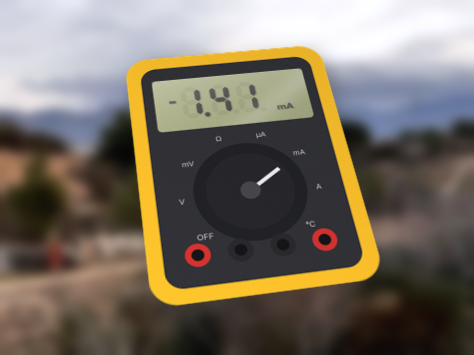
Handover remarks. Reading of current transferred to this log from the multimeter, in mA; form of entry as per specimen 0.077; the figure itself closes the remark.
-1.41
